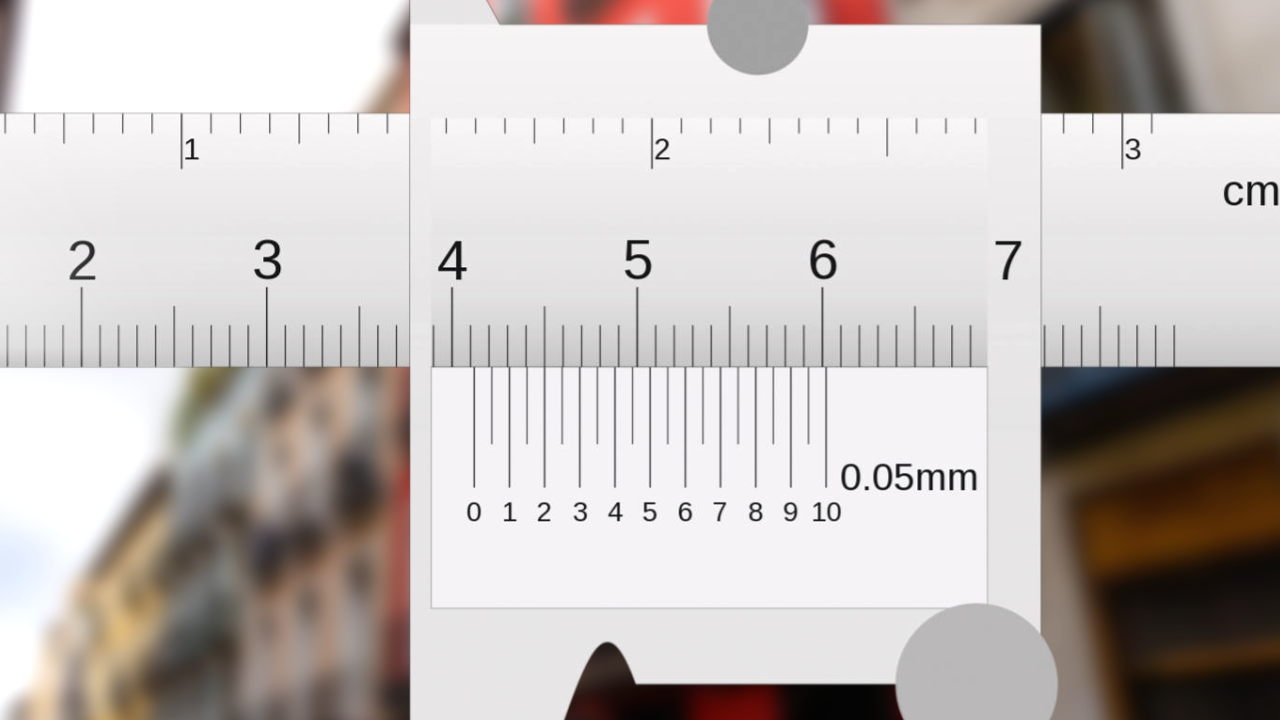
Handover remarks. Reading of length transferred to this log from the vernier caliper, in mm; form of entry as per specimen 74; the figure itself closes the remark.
41.2
